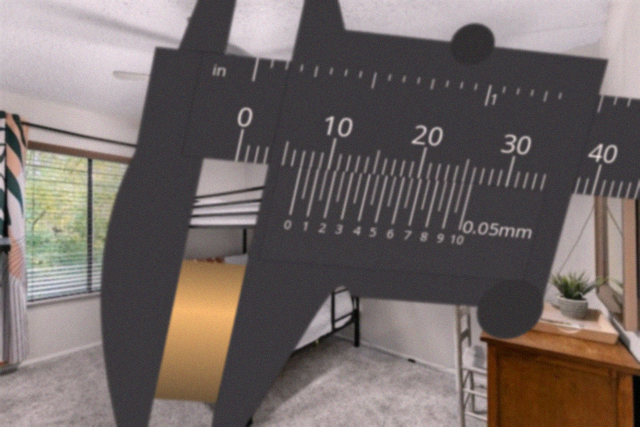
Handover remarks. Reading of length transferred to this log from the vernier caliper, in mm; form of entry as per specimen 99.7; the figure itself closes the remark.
7.0
